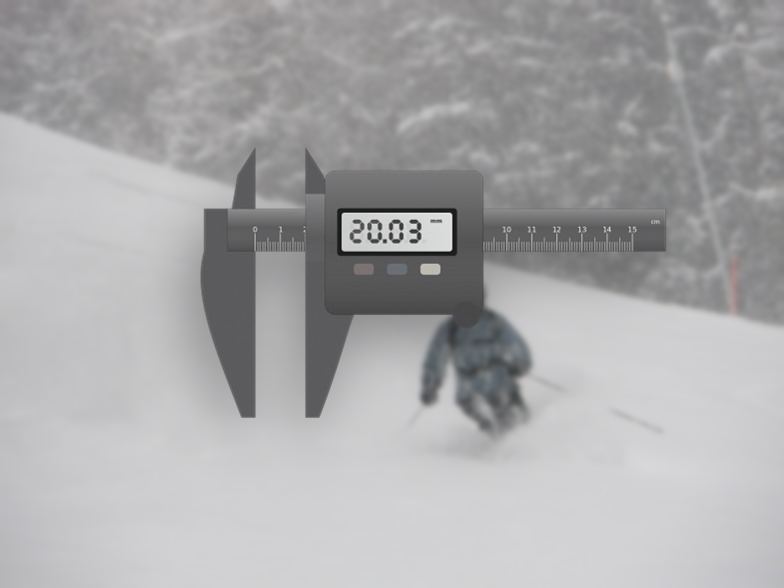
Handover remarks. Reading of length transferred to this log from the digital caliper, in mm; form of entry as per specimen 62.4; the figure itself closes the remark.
20.03
